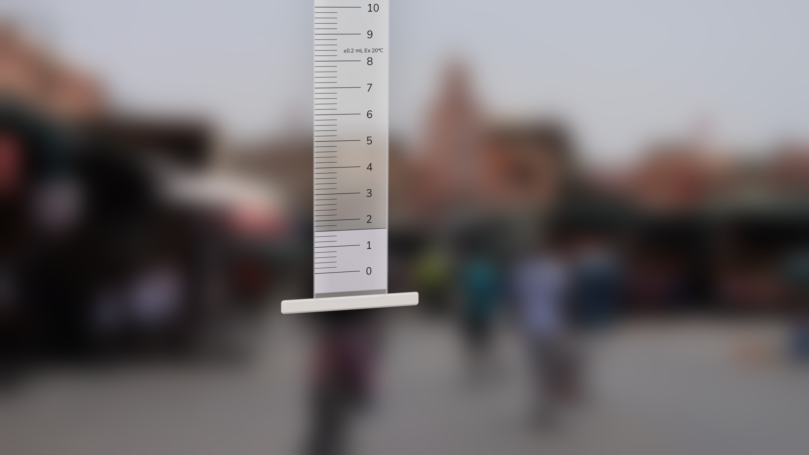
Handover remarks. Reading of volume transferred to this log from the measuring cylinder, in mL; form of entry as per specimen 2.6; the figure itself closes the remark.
1.6
